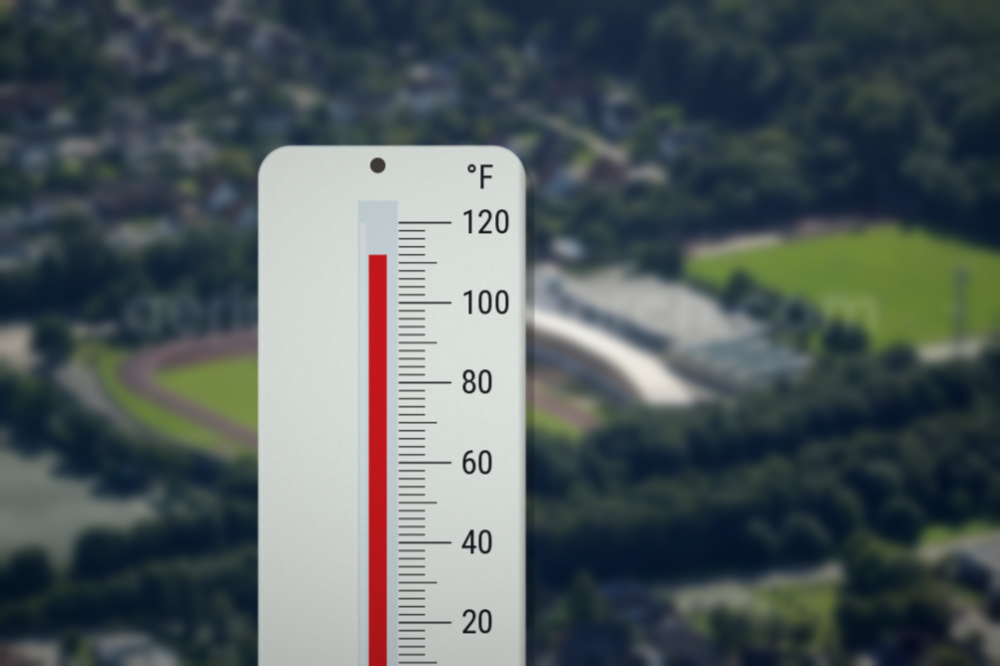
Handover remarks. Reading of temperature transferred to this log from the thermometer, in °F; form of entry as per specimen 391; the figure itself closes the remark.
112
